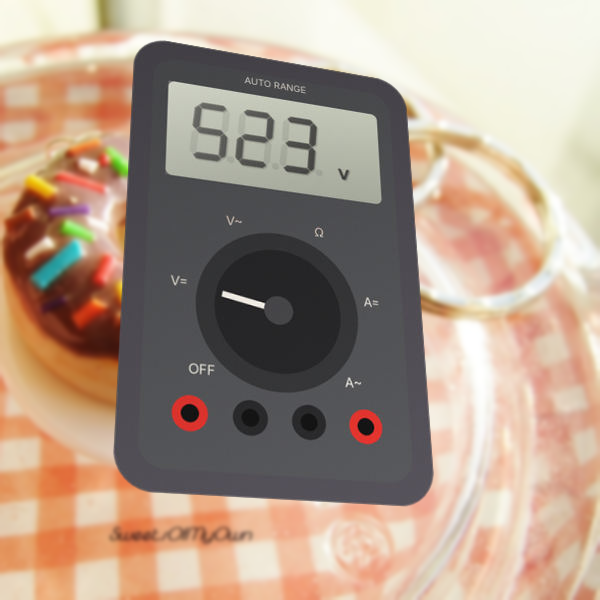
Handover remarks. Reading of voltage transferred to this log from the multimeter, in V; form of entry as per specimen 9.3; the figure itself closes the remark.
523
